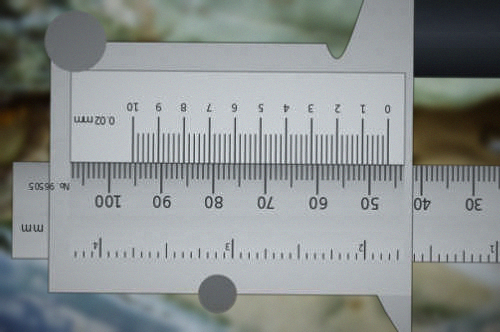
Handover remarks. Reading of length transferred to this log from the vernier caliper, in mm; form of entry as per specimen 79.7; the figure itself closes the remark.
46.5
